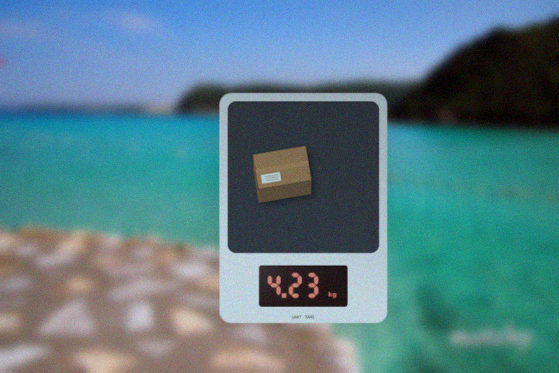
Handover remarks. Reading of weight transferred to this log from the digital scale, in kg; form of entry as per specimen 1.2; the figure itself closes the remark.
4.23
